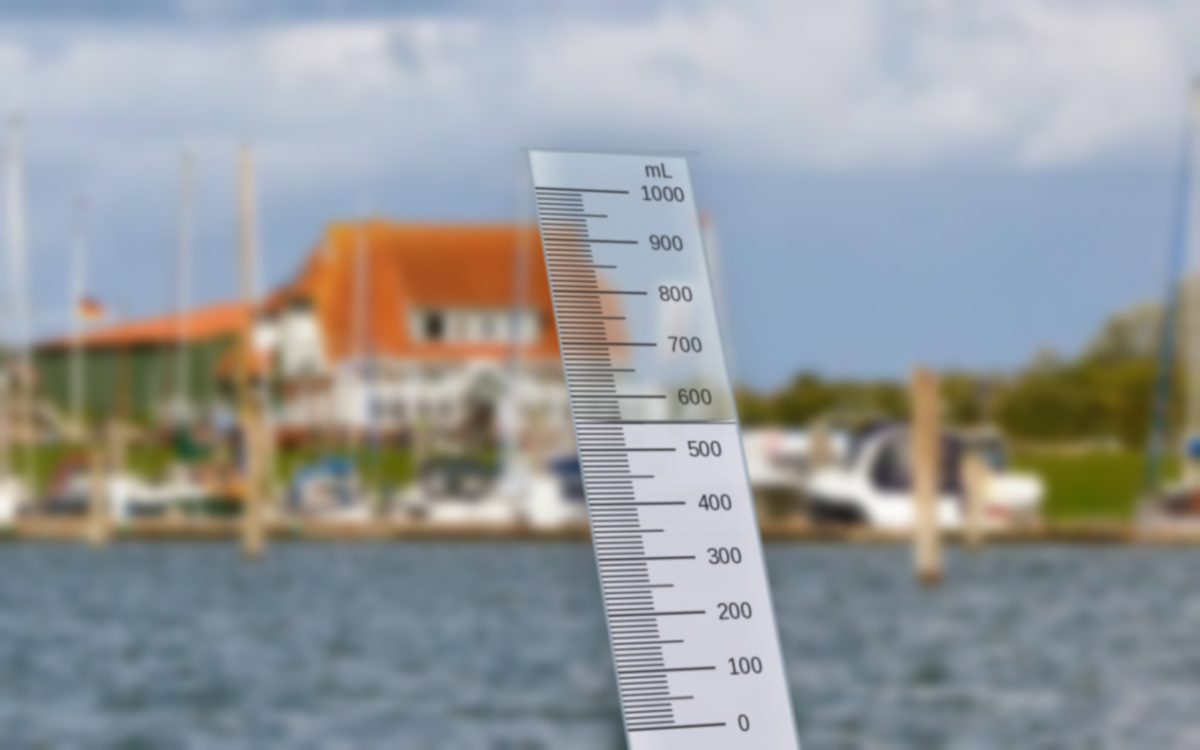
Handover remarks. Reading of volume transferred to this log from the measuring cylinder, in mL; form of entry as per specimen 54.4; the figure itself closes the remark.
550
